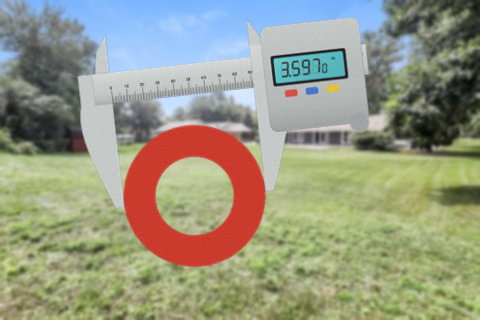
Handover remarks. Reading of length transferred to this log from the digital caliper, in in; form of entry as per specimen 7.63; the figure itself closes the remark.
3.5970
